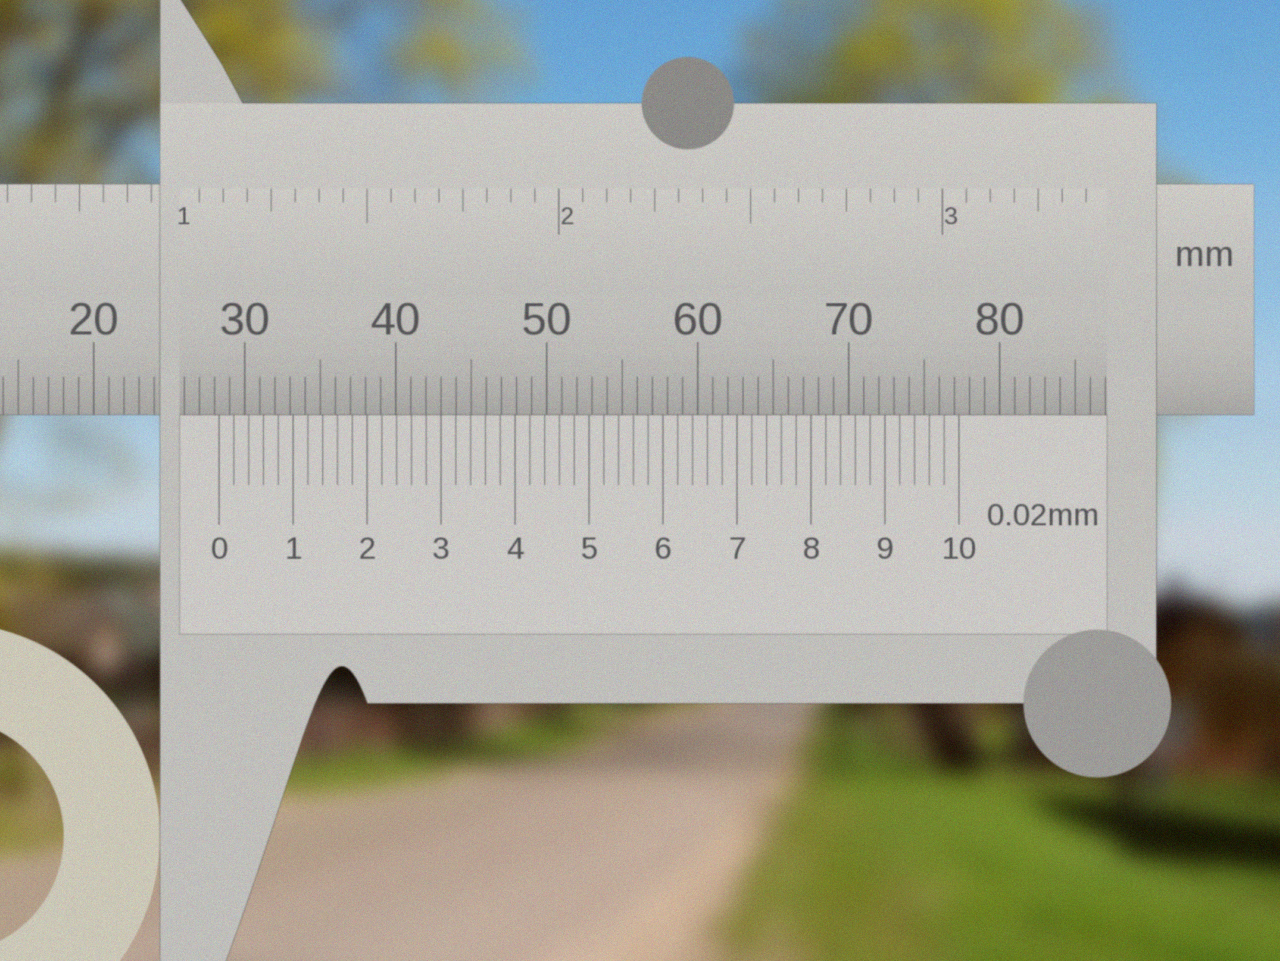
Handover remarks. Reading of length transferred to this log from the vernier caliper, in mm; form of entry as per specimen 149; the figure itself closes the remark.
28.3
